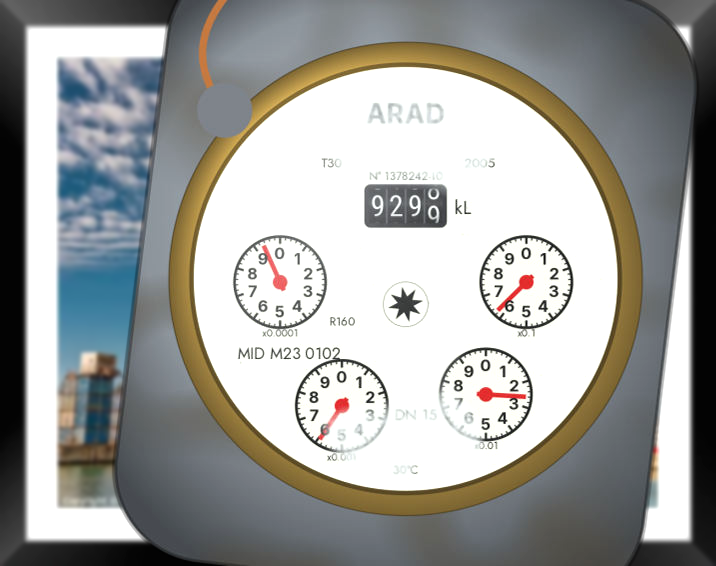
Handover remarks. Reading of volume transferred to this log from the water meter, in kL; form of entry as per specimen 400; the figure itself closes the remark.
9298.6259
